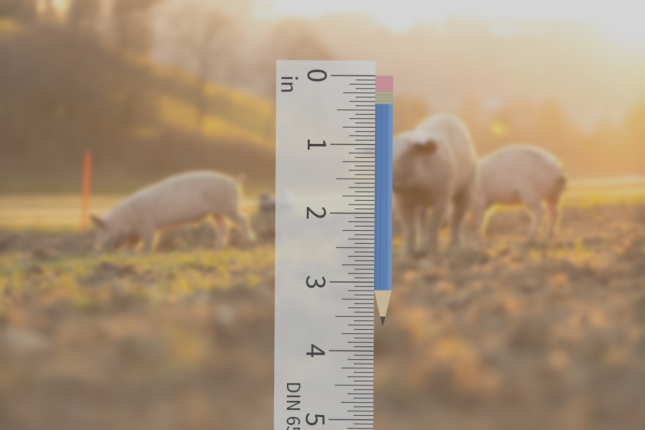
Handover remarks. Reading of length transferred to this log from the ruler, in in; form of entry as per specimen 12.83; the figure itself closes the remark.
3.625
